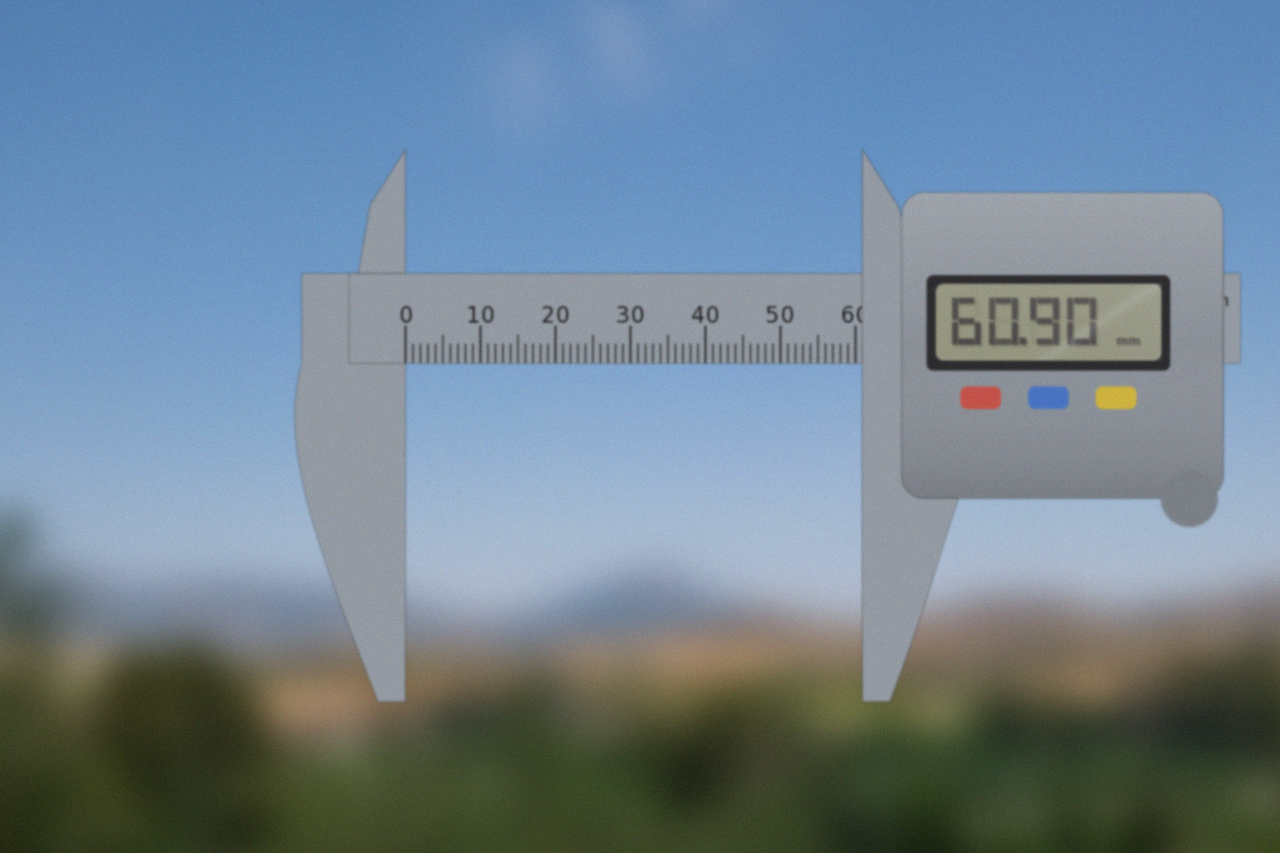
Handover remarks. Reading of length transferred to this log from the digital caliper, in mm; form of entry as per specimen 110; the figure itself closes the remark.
60.90
